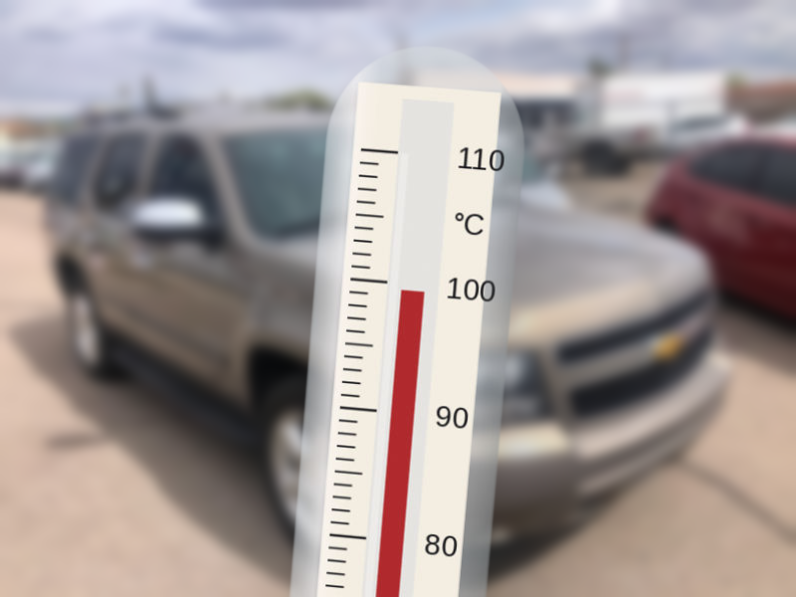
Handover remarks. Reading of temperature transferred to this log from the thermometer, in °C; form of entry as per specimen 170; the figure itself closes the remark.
99.5
